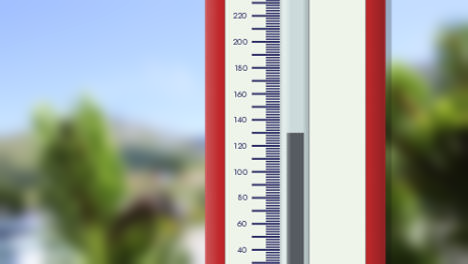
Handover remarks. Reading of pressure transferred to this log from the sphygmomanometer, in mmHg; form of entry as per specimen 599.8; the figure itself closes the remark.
130
